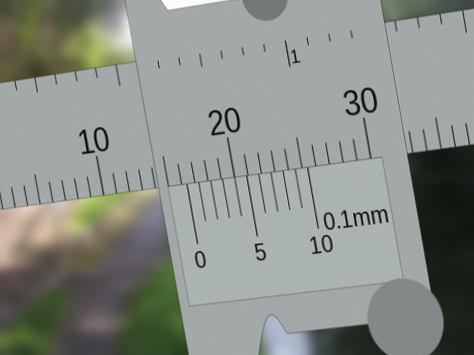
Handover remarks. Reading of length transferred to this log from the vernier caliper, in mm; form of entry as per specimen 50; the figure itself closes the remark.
16.4
